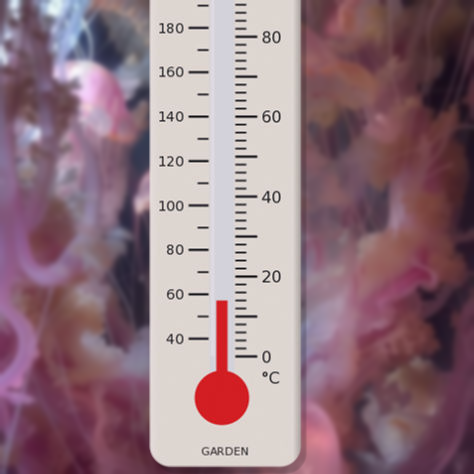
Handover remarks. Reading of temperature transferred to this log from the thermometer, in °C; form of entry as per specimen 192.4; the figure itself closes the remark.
14
